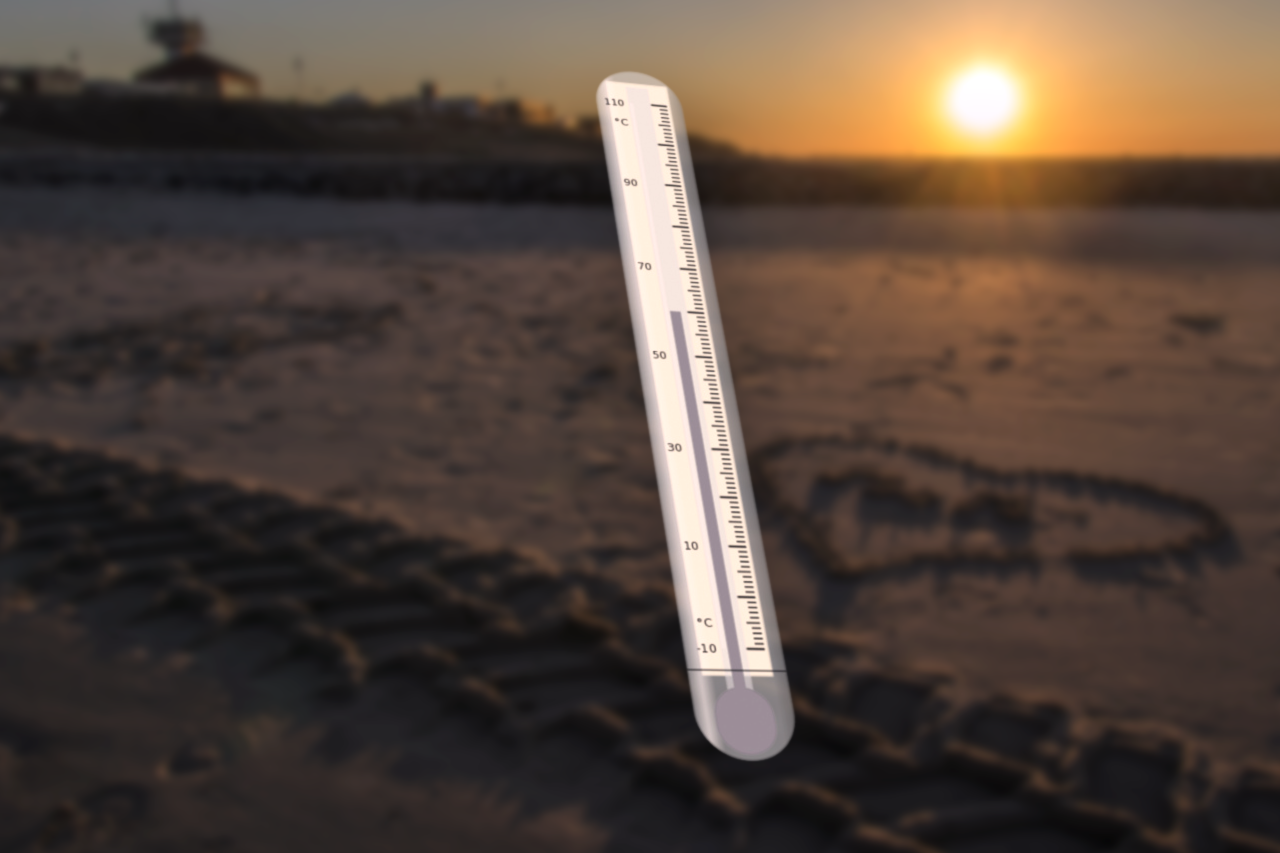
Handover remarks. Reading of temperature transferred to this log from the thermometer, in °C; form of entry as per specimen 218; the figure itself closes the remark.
60
